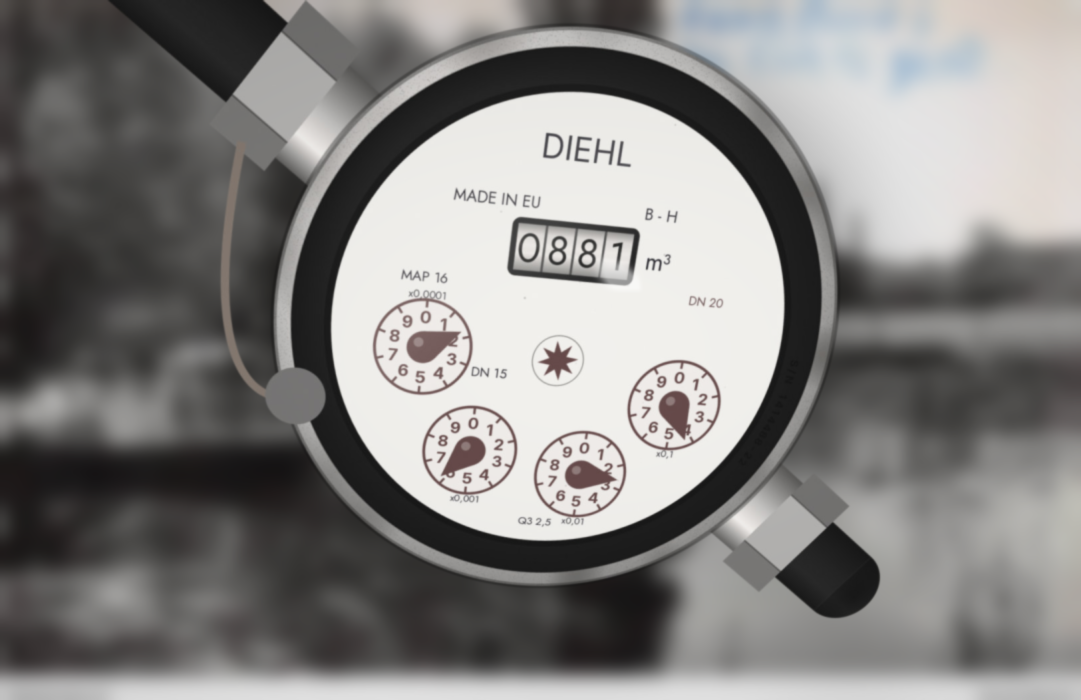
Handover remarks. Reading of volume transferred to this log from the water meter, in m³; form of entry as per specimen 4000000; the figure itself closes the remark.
881.4261
